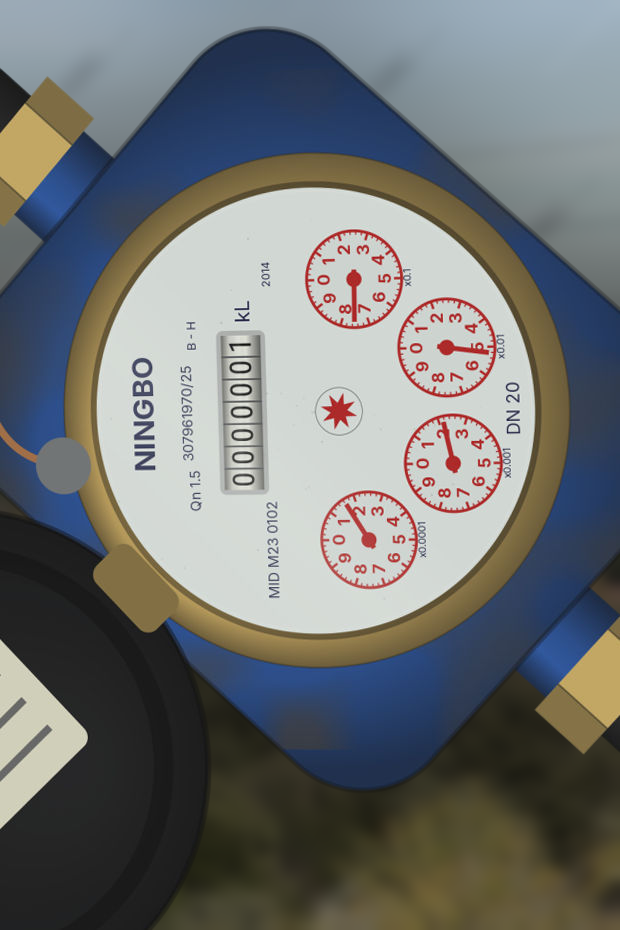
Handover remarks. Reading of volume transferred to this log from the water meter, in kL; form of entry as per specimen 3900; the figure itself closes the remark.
1.7521
